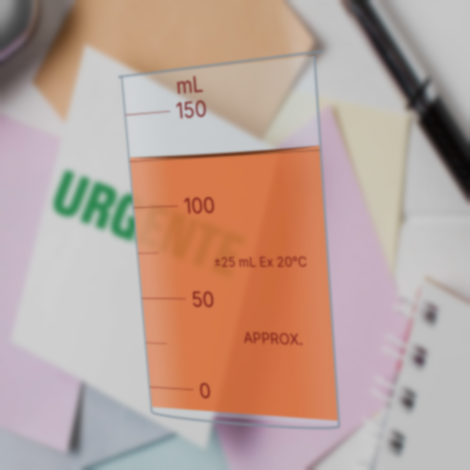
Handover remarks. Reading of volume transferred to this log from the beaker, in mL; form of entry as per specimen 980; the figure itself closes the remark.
125
